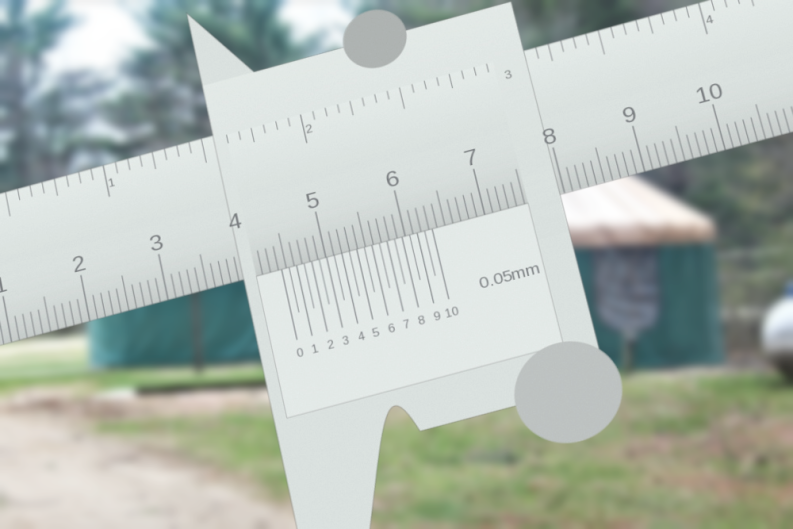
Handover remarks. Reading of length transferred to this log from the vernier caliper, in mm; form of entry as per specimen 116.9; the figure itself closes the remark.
44.4
